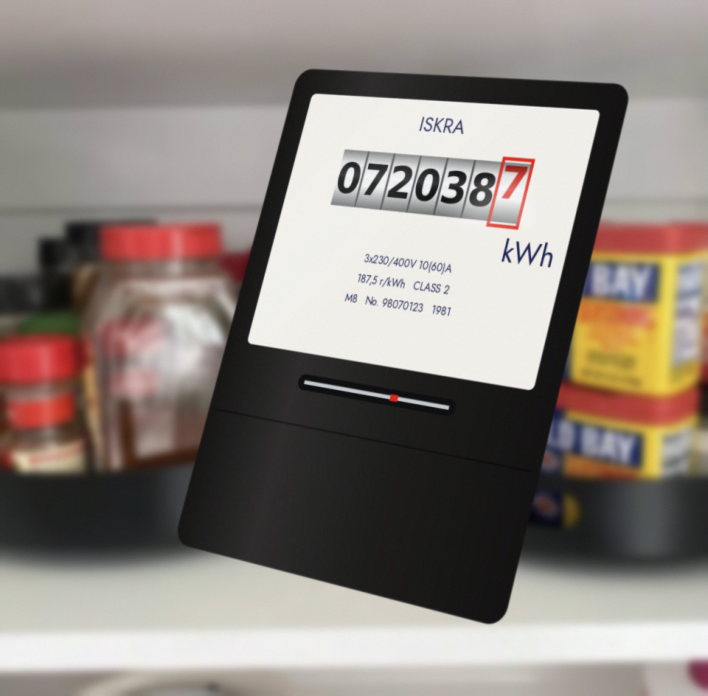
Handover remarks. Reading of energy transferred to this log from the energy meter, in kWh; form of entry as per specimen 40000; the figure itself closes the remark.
72038.7
